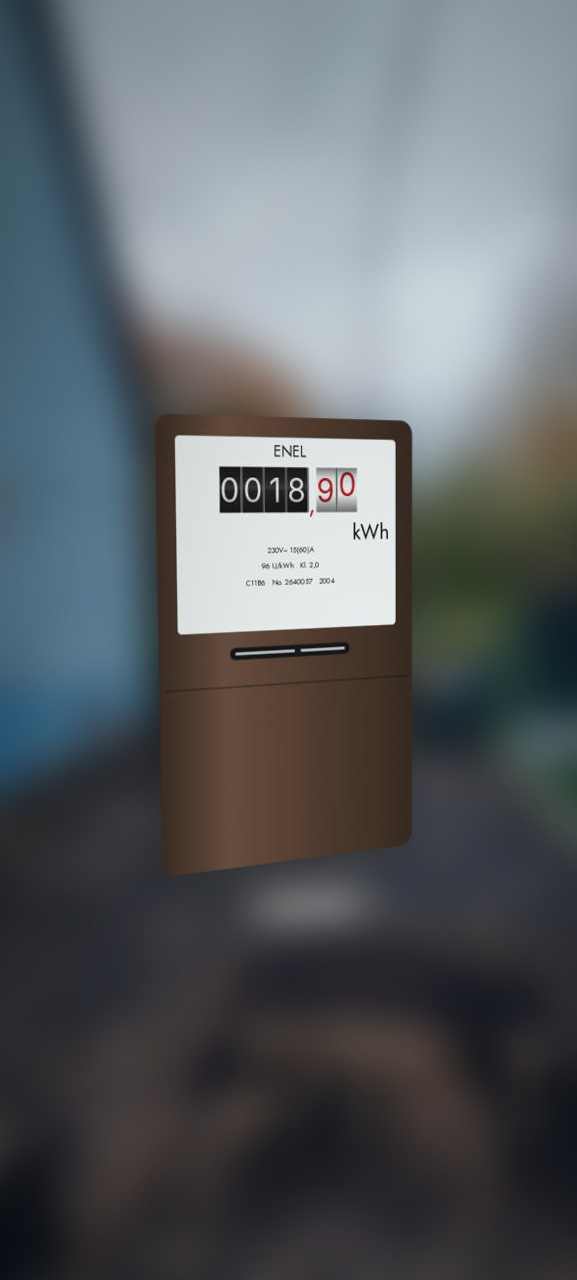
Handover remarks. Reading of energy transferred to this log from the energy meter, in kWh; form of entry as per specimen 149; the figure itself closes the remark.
18.90
